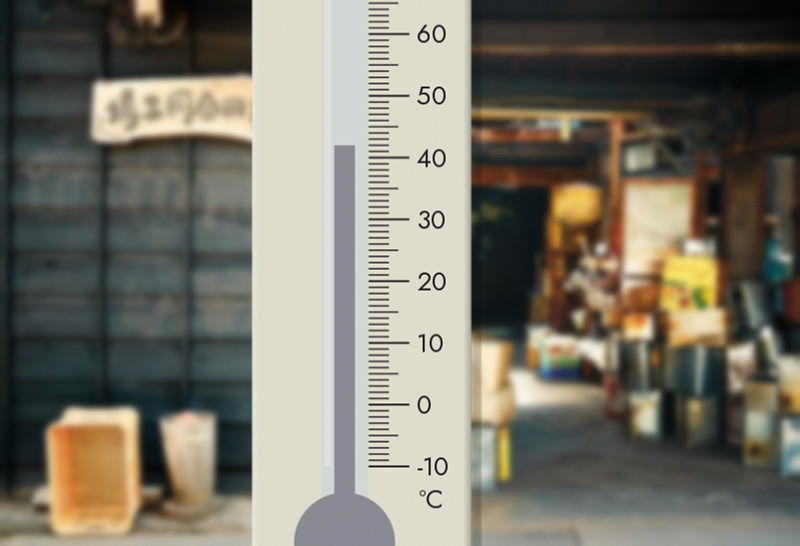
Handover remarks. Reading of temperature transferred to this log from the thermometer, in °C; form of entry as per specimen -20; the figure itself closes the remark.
42
